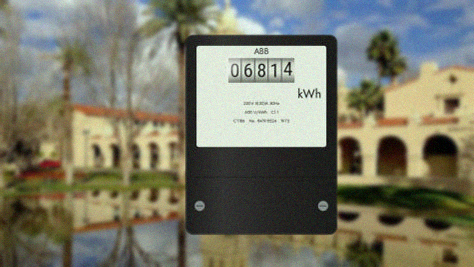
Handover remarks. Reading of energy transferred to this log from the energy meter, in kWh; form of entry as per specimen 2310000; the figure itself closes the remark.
6814
